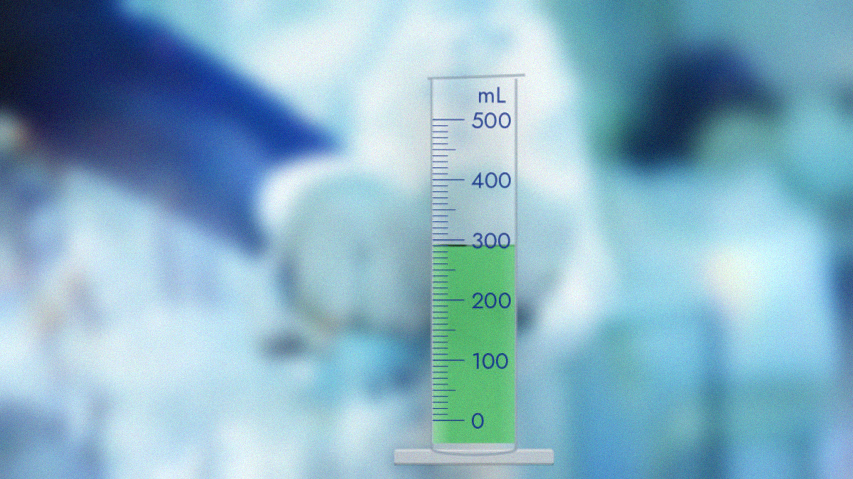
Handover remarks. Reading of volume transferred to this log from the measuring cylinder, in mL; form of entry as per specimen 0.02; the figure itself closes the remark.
290
